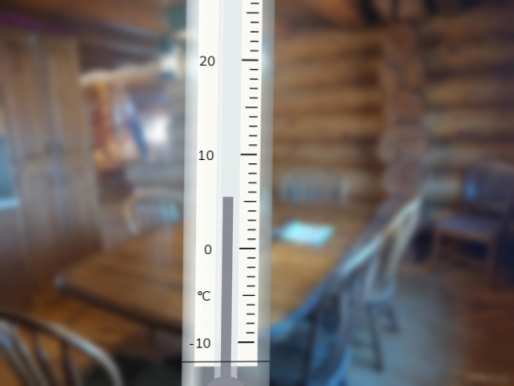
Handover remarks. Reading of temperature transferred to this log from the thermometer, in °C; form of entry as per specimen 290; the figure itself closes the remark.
5.5
